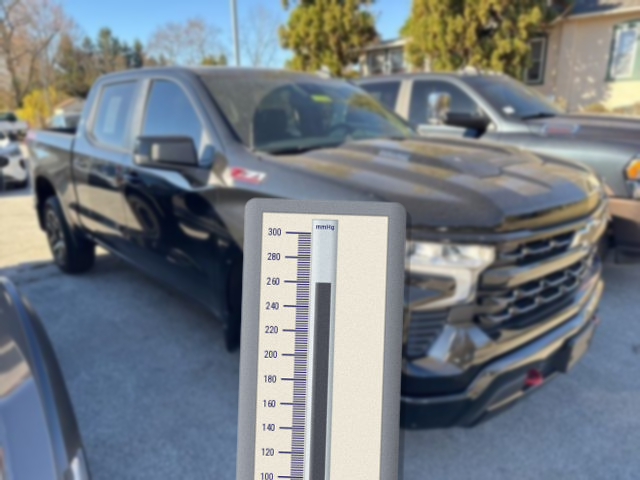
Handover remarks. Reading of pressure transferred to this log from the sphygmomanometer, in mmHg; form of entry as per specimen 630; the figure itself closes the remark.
260
